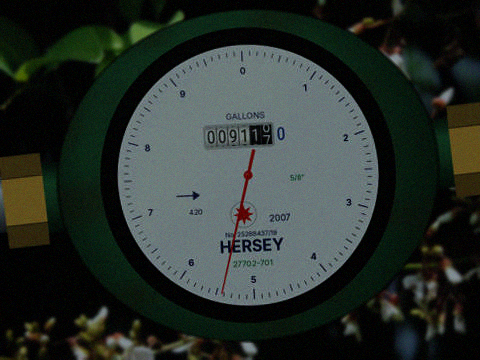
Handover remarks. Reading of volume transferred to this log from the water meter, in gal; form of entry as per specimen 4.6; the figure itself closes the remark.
91165.4
